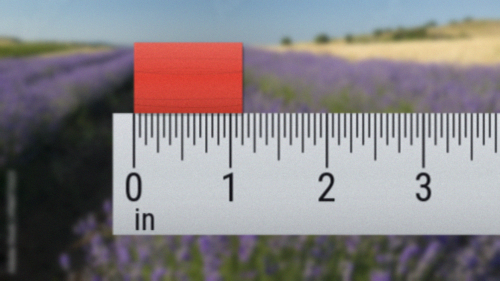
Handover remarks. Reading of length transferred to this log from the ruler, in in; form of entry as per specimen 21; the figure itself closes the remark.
1.125
